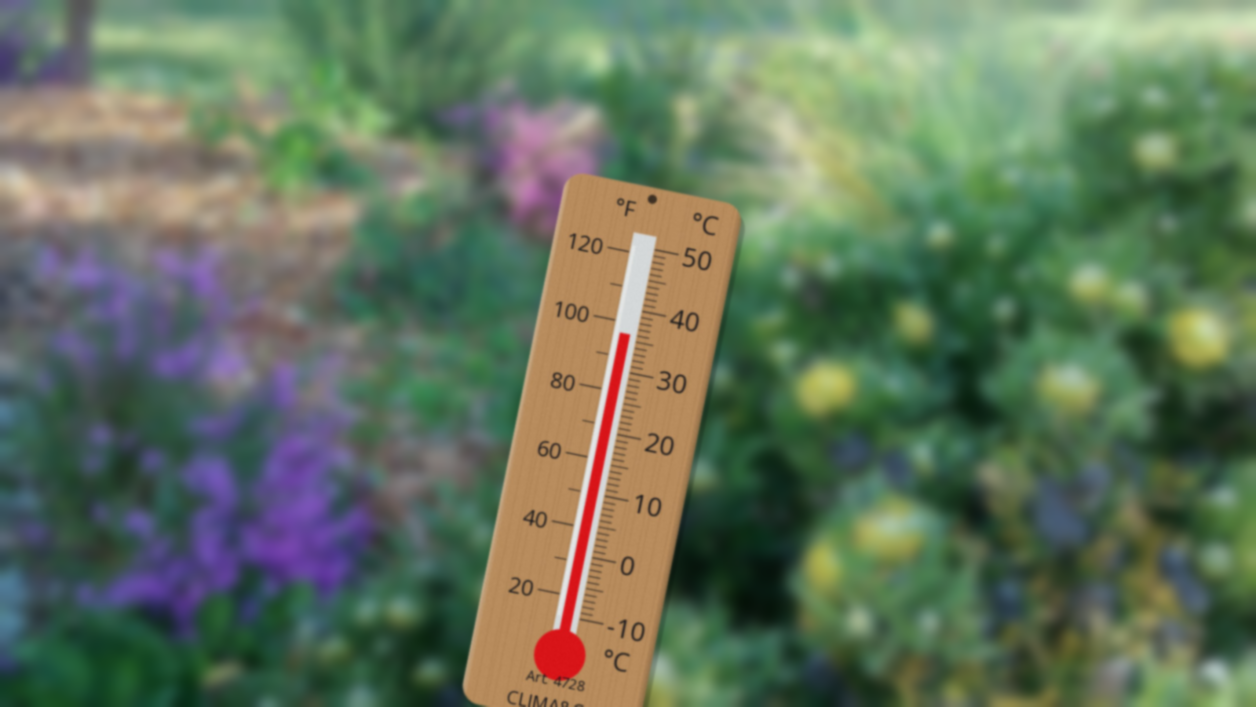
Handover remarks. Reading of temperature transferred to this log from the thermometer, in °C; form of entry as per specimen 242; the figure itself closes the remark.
36
